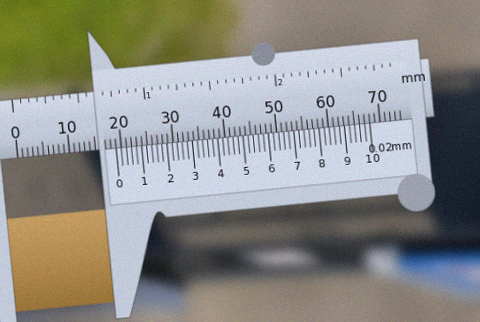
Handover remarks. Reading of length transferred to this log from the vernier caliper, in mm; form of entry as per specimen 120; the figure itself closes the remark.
19.0
